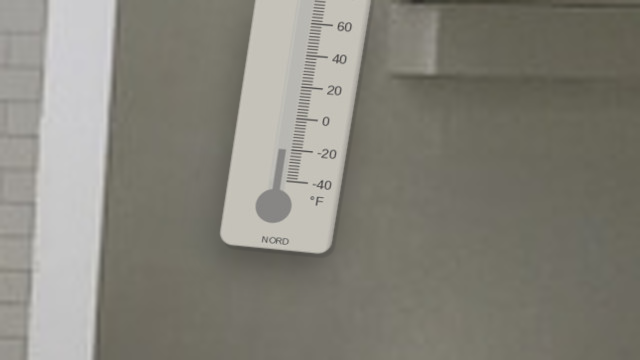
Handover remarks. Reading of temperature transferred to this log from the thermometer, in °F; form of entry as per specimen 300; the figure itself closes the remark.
-20
